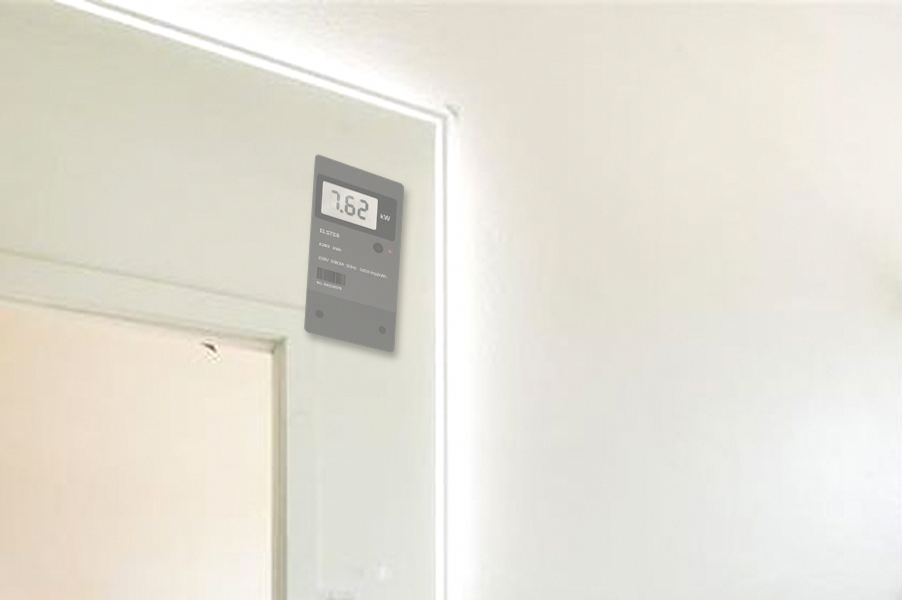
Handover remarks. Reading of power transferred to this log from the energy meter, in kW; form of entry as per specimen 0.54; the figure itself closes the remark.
7.62
